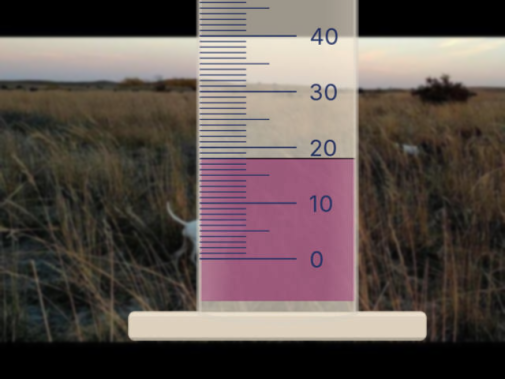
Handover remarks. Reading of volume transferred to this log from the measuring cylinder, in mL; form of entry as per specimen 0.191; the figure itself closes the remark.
18
